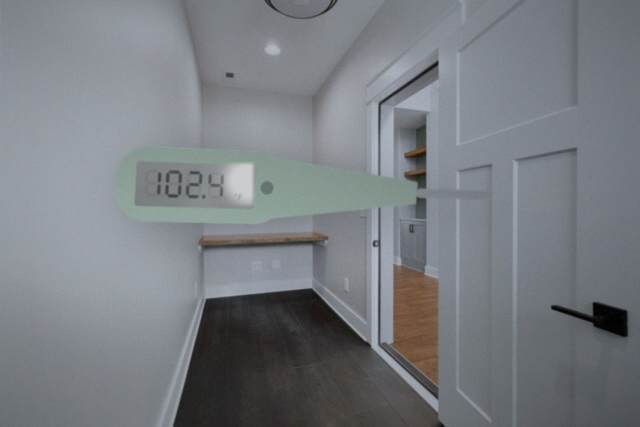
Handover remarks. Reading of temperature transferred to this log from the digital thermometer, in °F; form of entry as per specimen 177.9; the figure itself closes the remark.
102.4
